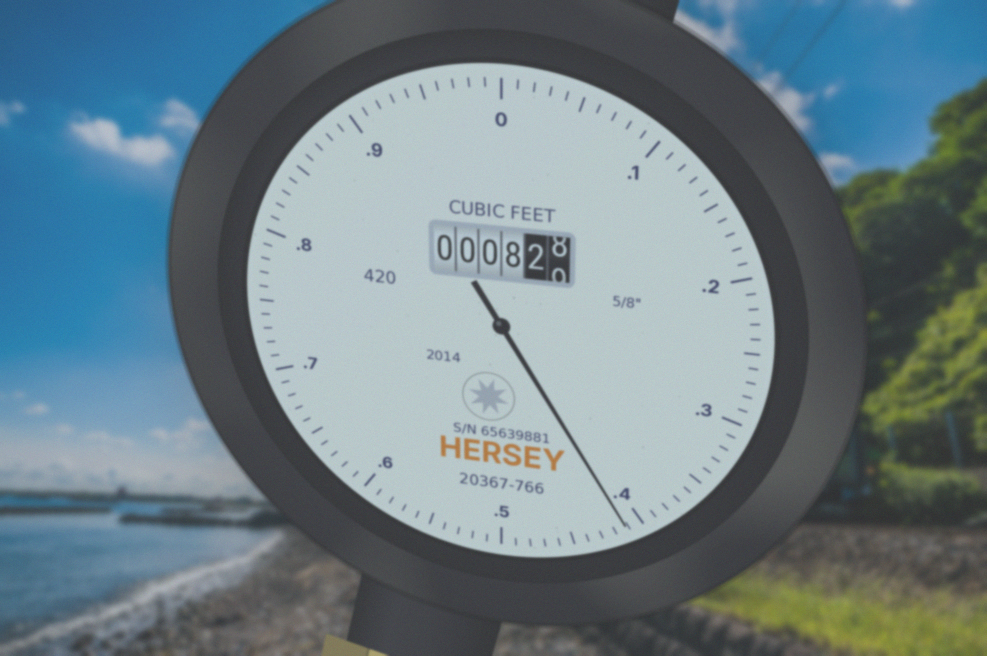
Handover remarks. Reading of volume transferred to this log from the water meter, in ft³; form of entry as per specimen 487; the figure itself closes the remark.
828.41
